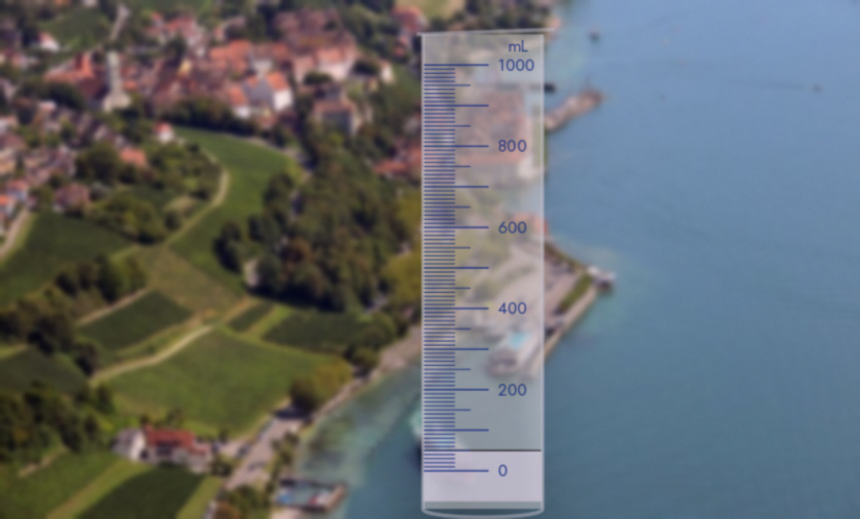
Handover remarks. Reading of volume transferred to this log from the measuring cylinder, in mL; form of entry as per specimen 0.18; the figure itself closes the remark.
50
